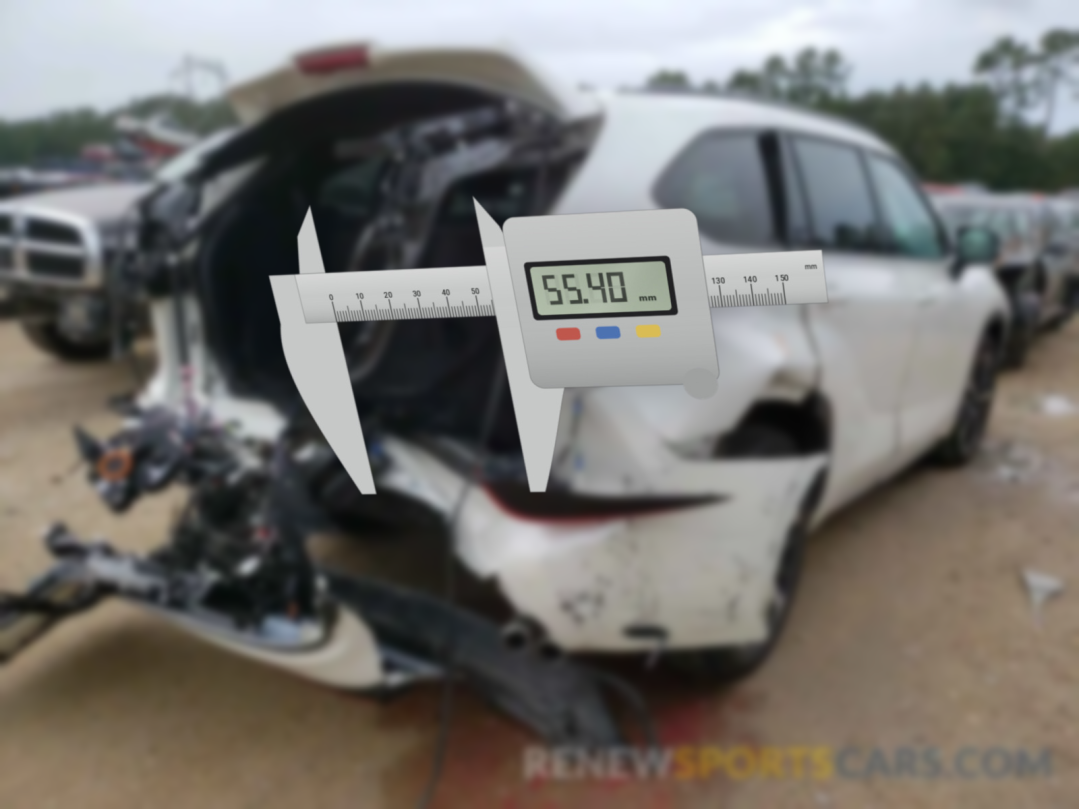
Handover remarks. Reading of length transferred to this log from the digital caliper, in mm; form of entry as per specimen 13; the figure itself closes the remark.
55.40
